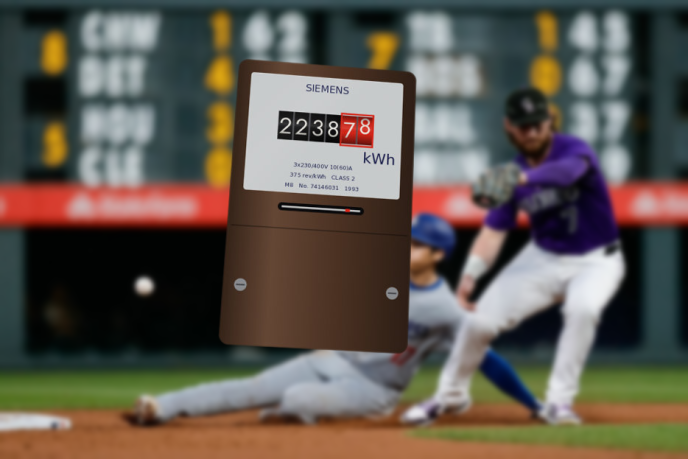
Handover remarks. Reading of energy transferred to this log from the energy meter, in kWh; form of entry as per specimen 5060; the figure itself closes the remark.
2238.78
